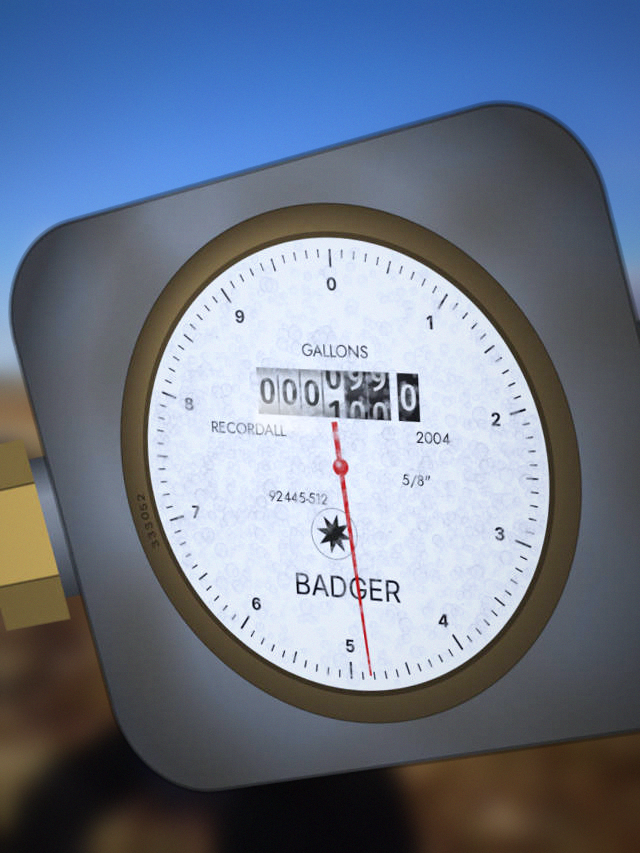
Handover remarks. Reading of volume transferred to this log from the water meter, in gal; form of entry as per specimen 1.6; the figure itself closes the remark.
994.8
